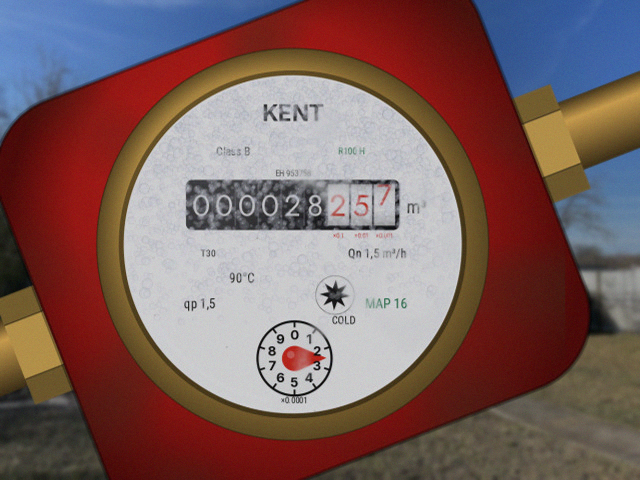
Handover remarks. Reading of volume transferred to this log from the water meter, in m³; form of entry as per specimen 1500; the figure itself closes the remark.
28.2572
